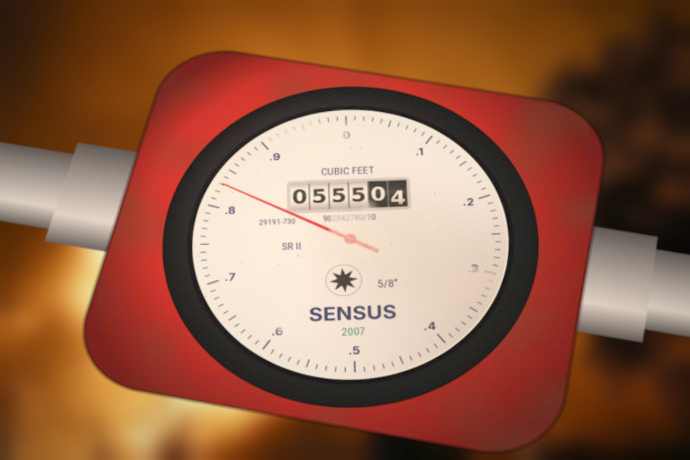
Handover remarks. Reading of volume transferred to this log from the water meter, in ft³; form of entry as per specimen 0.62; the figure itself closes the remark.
55503.83
